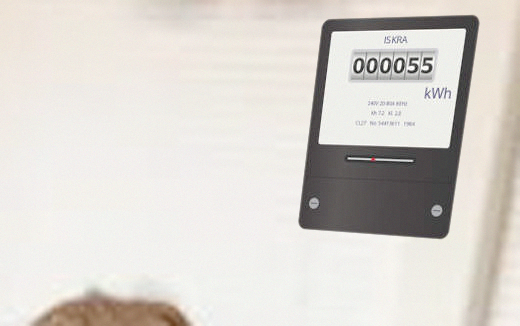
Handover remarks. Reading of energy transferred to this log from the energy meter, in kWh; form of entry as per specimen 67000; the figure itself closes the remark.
55
